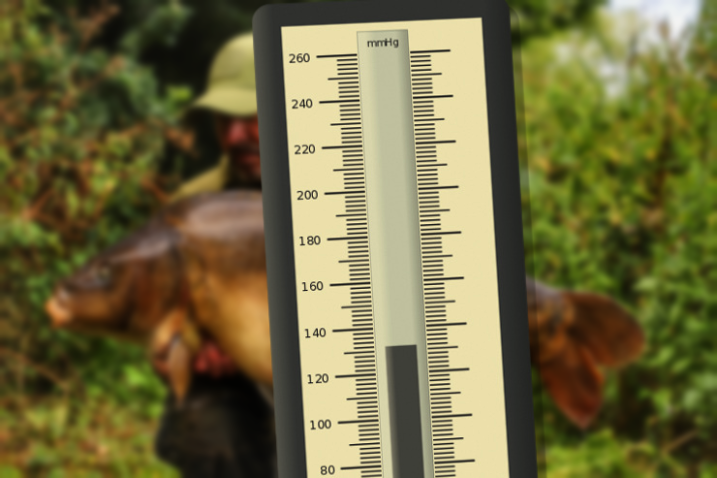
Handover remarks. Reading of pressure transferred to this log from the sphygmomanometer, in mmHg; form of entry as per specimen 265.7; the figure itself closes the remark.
132
